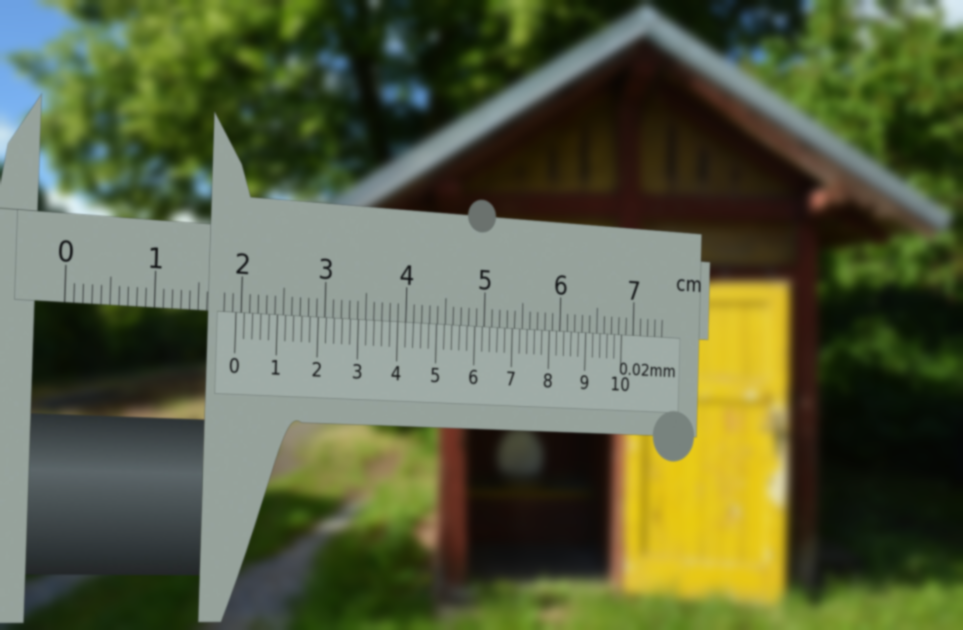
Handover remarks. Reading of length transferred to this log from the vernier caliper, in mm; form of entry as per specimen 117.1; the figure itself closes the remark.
19.4
